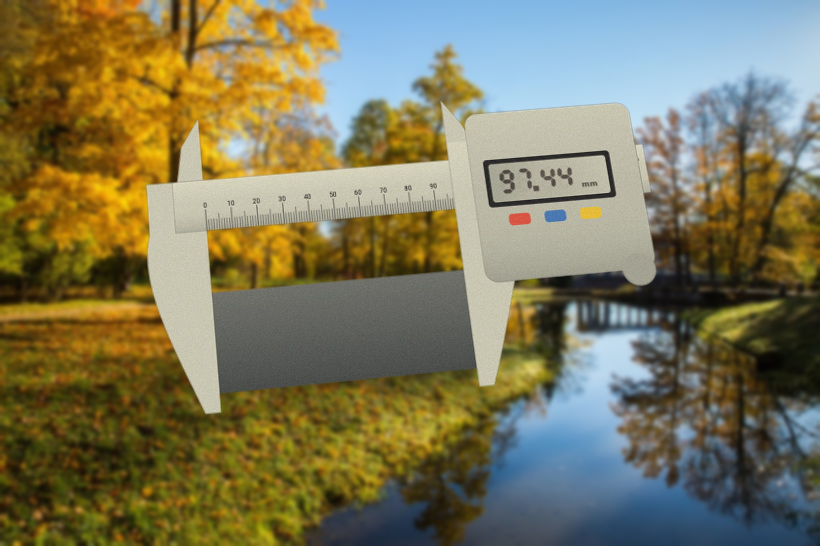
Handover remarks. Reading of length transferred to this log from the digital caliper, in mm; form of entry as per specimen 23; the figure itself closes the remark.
97.44
